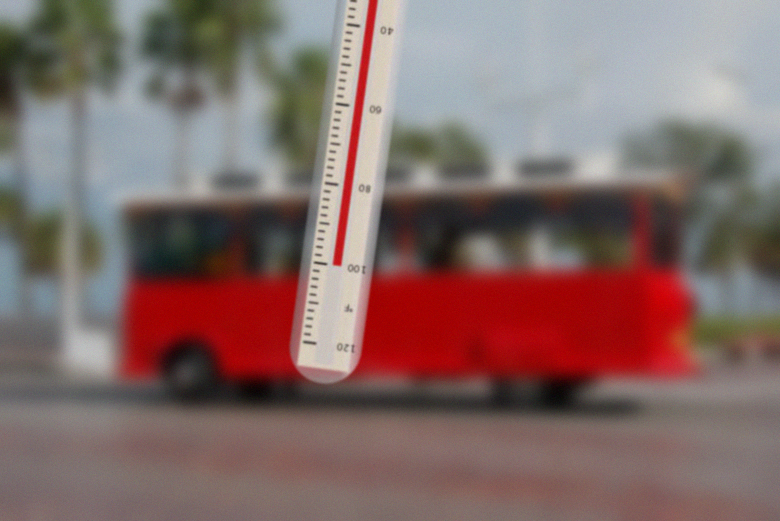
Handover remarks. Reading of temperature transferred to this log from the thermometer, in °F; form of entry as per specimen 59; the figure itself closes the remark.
100
